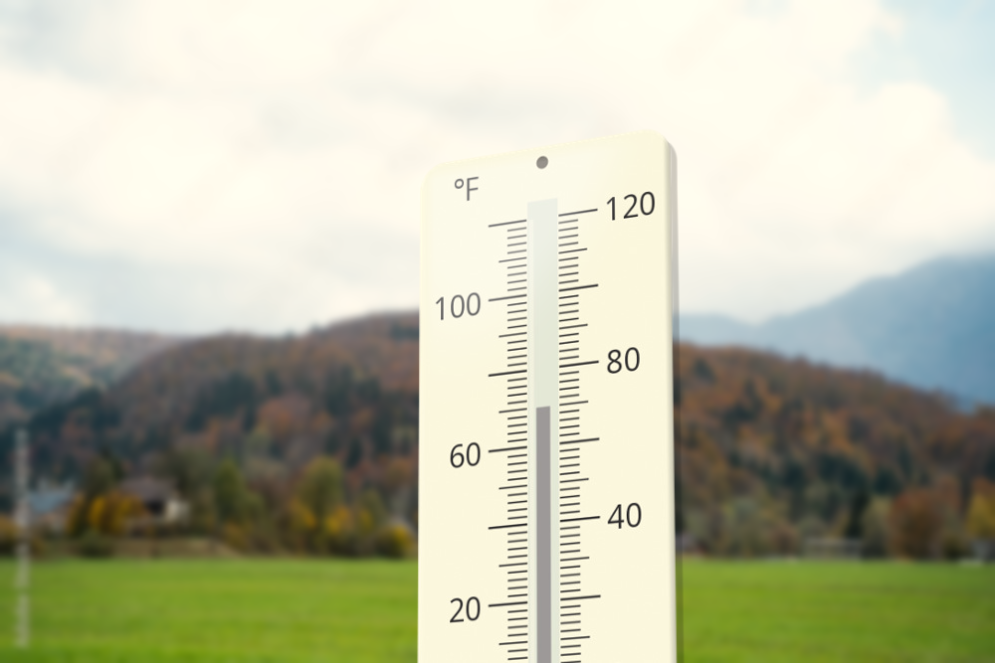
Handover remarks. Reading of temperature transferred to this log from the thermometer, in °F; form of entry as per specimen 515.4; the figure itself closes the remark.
70
